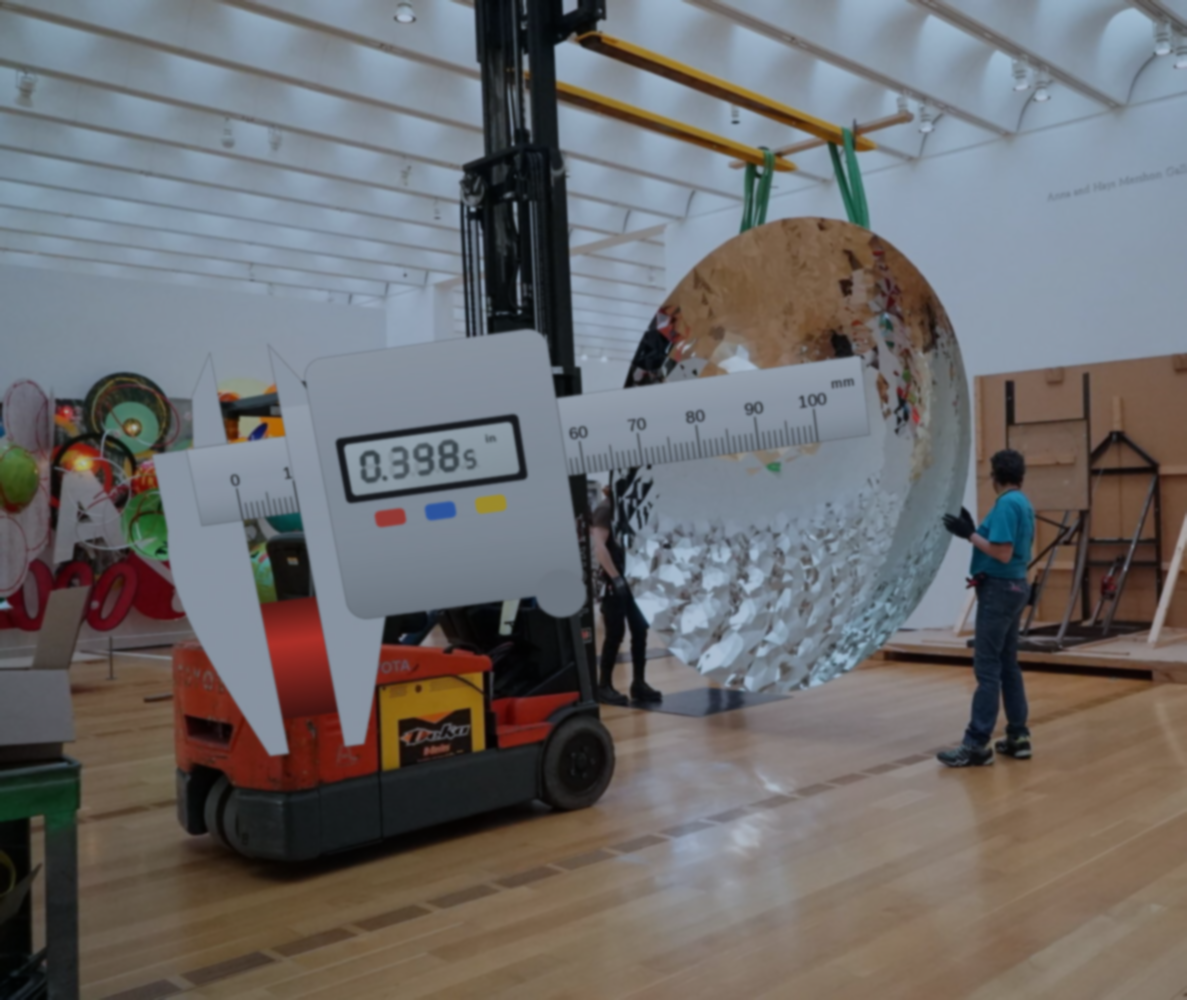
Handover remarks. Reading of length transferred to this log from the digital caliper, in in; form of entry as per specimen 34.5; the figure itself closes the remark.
0.3985
